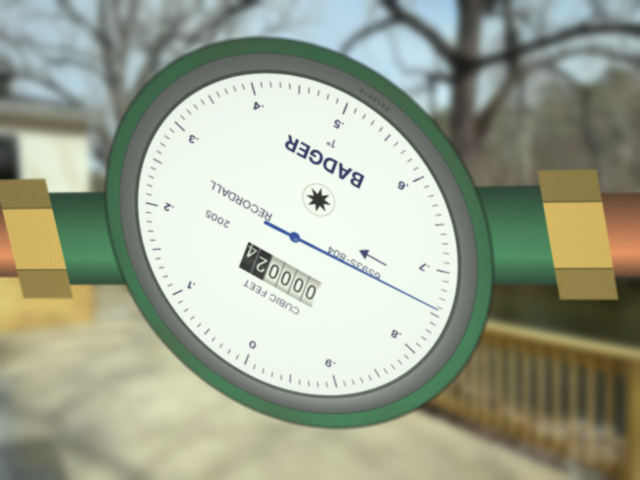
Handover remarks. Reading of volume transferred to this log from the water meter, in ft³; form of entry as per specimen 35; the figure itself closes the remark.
23.74
